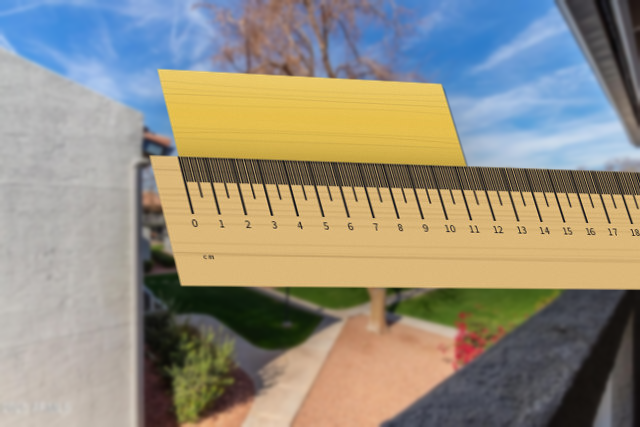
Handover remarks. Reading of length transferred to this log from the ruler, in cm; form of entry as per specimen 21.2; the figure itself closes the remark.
11.5
